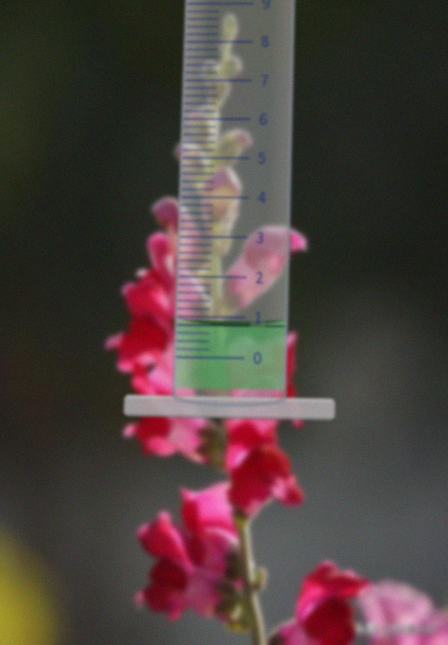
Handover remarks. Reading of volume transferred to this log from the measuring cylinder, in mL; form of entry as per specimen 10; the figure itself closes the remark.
0.8
